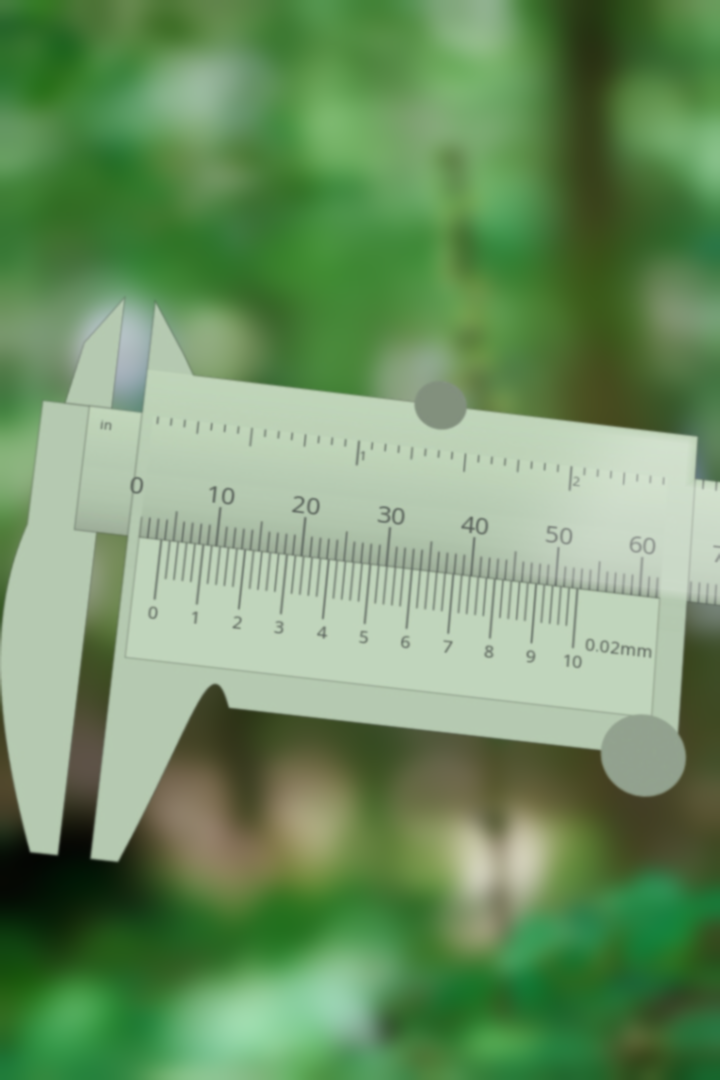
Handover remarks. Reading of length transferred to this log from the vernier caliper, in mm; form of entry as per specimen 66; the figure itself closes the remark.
3.6
